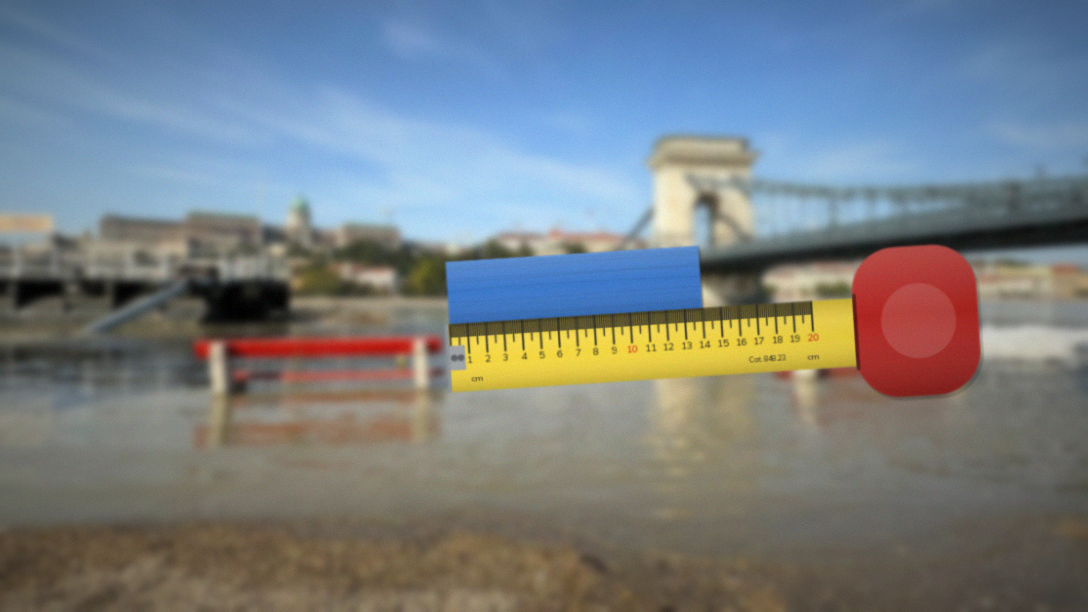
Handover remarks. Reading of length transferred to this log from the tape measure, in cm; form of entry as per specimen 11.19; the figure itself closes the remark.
14
